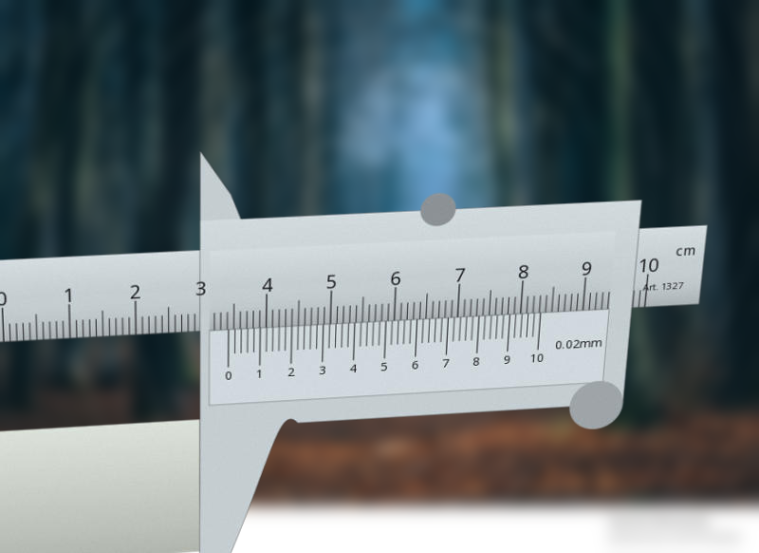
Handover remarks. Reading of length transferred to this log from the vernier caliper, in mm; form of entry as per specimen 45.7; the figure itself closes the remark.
34.2
